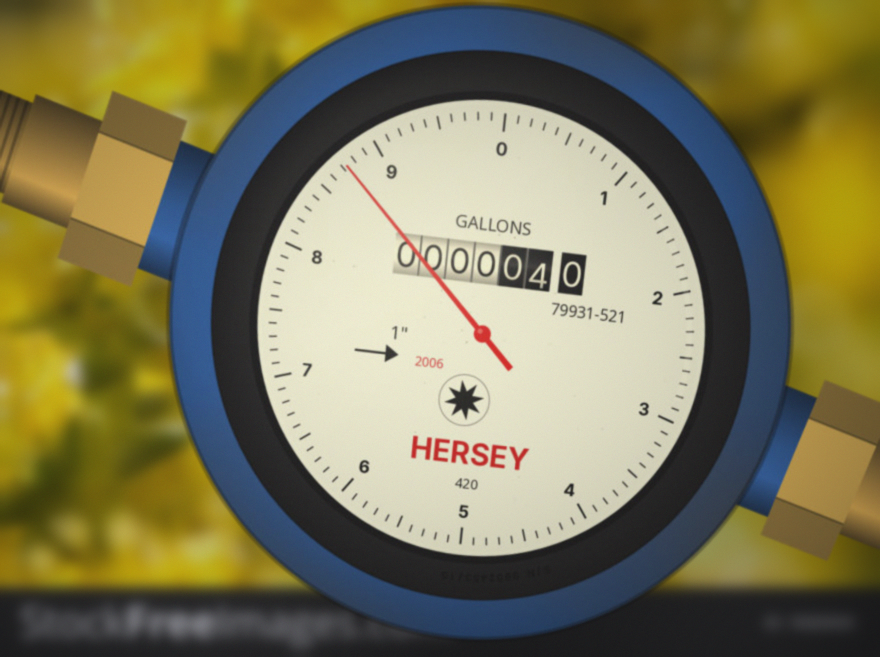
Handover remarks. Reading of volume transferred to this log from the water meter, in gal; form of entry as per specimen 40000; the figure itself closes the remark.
38.7
